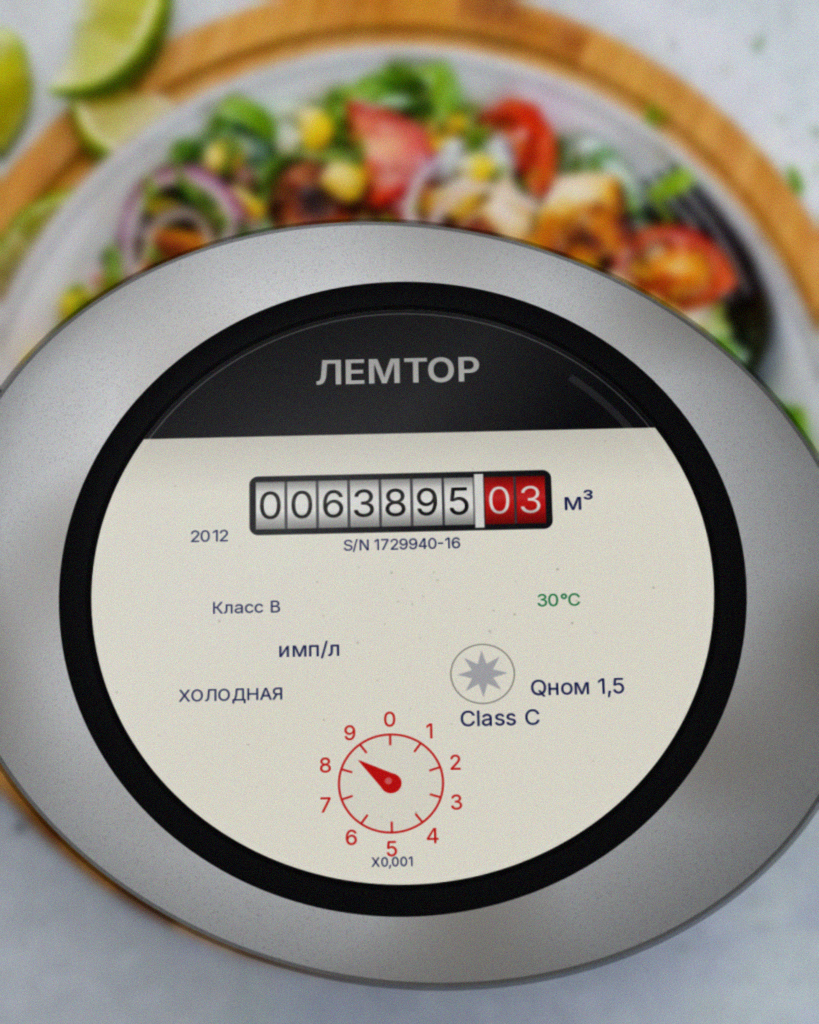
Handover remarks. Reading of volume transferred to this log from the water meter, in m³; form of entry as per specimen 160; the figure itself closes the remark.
63895.038
